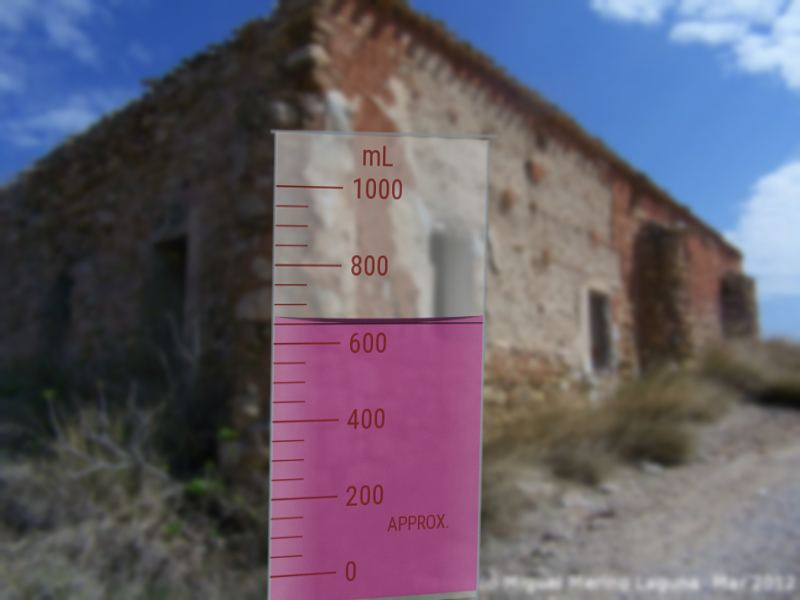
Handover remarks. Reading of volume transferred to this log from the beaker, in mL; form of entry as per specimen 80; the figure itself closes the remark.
650
